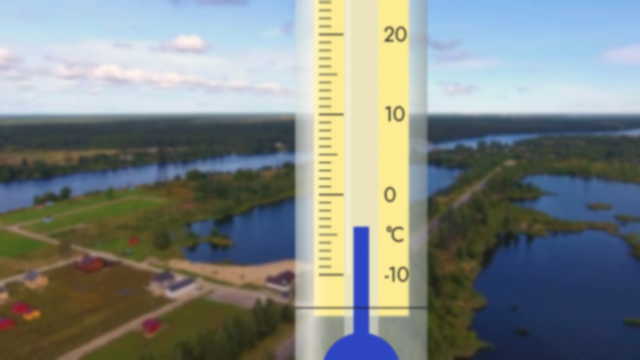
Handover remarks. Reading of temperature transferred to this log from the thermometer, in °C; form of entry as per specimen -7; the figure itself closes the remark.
-4
